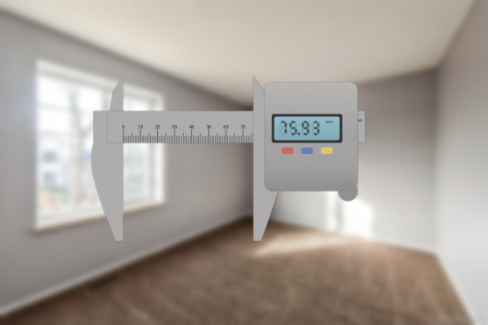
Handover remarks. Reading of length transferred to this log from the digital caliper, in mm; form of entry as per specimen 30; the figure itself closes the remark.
75.93
